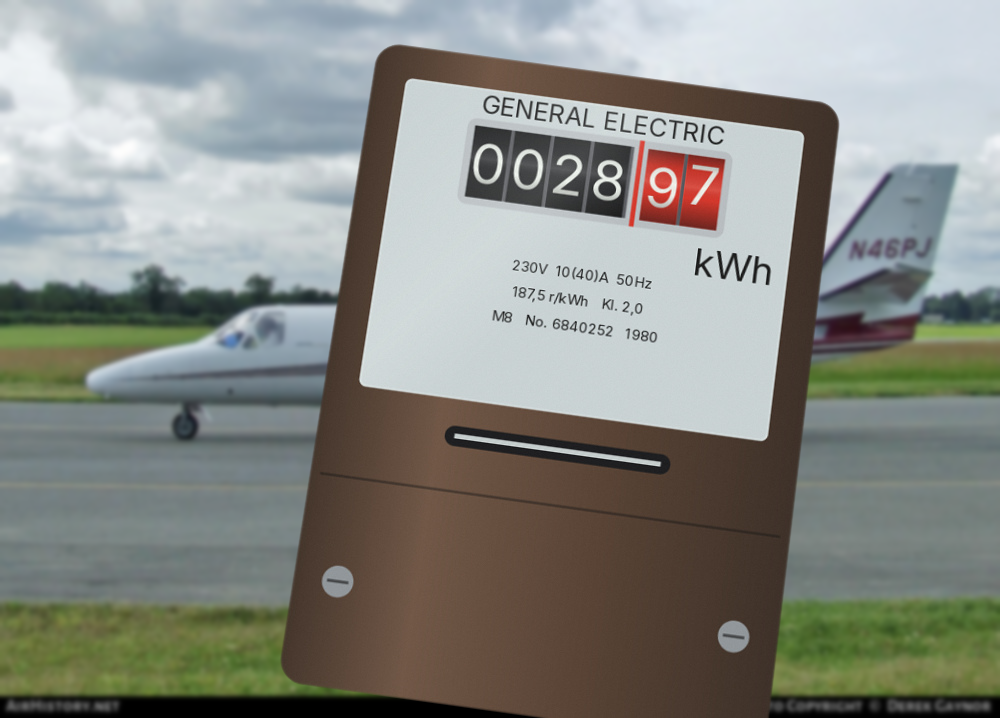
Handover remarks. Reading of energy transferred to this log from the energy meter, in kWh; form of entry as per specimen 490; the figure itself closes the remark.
28.97
